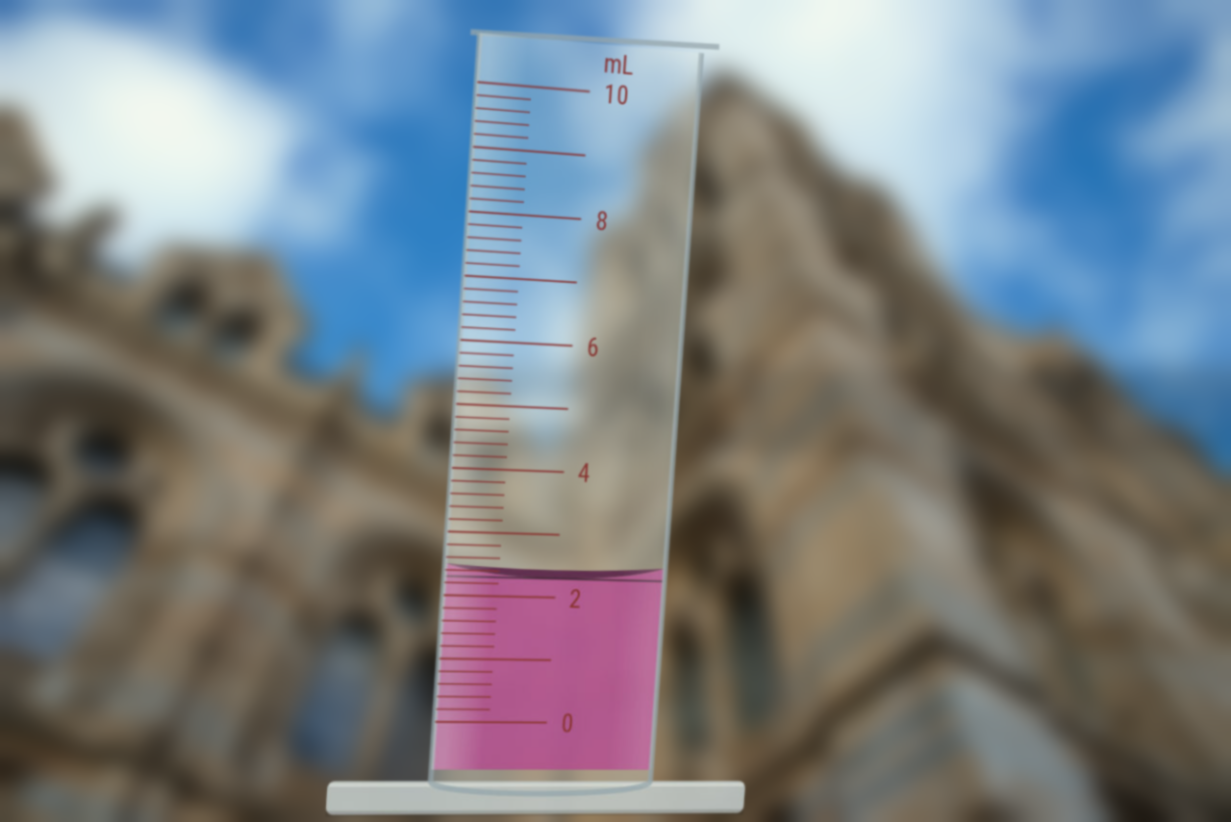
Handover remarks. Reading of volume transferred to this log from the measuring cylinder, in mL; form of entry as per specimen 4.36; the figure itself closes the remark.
2.3
